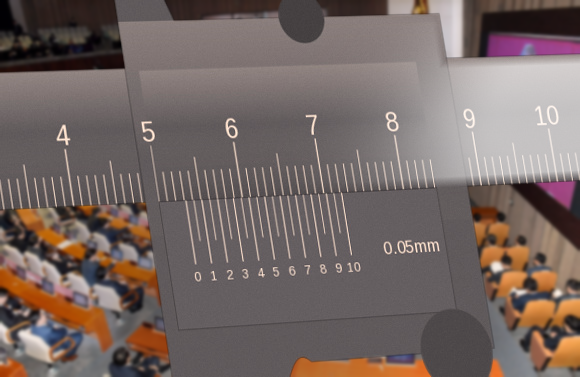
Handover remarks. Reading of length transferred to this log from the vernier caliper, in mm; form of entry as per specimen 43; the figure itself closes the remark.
53.2
